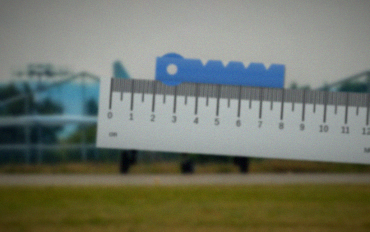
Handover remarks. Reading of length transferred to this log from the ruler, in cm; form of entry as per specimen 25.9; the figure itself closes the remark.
6
